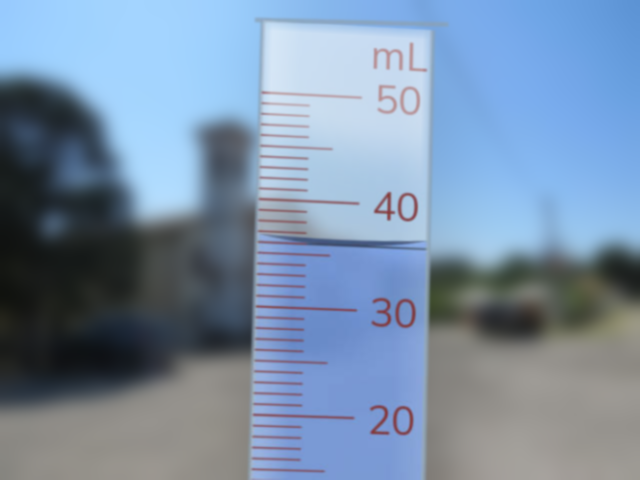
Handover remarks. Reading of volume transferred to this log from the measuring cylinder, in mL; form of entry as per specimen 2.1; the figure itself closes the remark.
36
